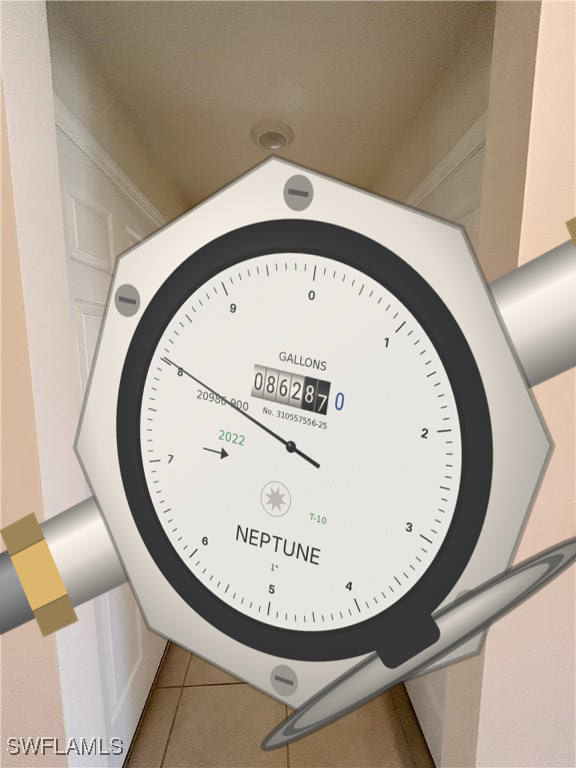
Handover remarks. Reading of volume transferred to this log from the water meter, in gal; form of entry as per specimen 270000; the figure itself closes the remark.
862868.0
